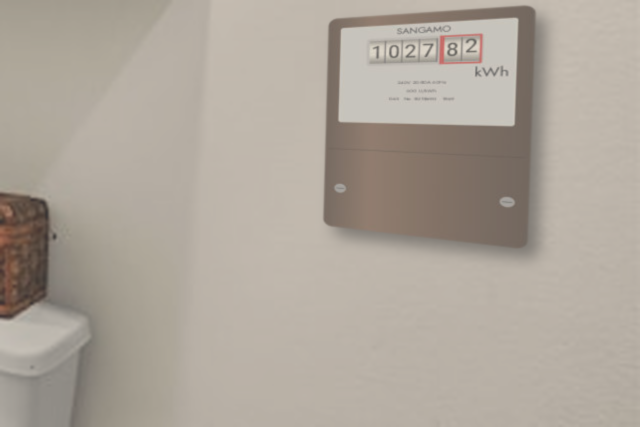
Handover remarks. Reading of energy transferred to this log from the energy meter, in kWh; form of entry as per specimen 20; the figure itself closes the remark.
1027.82
